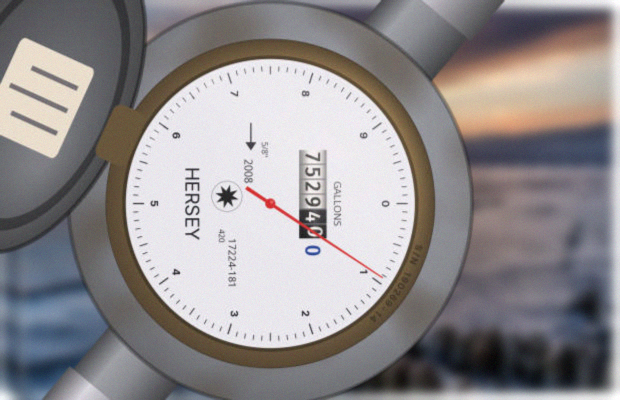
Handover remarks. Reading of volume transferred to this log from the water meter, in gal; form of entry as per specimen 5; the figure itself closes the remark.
7529400.9
